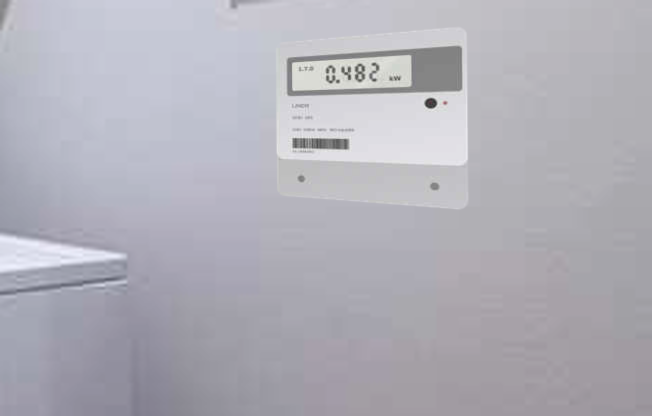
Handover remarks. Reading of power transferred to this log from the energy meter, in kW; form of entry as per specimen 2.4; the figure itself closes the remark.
0.482
